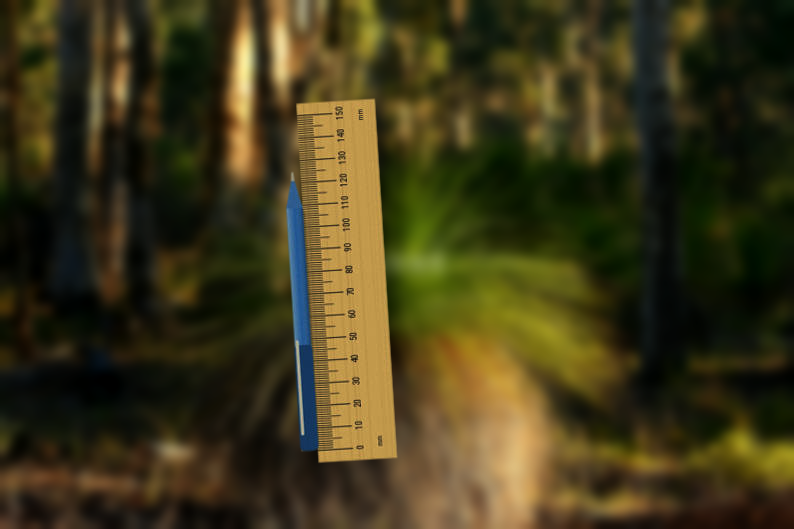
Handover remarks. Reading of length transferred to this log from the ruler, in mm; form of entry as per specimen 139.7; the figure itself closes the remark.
125
